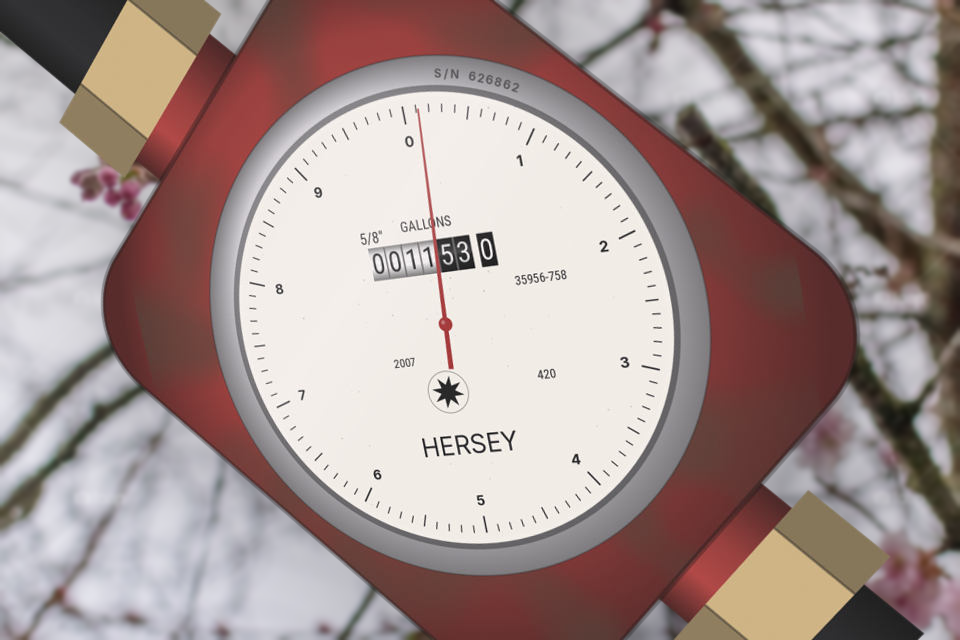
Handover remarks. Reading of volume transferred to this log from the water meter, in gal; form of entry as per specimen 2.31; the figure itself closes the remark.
11530.1
